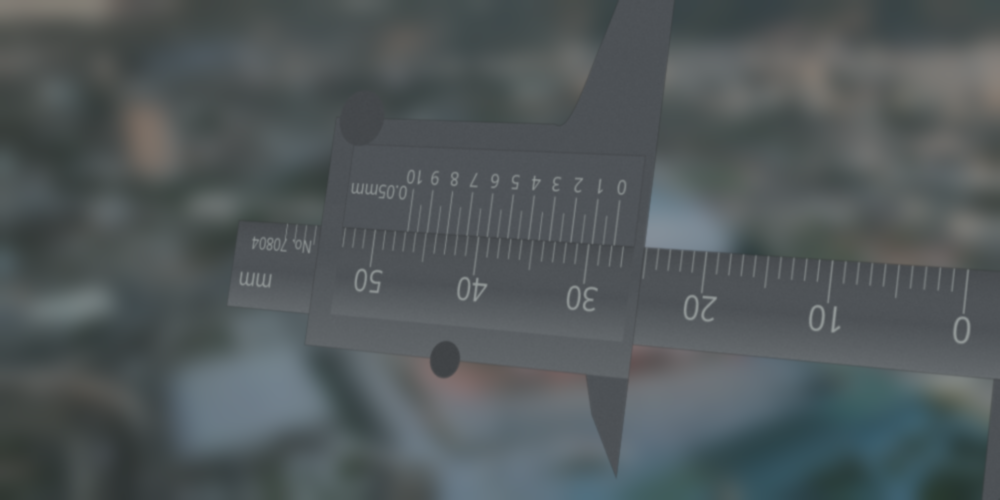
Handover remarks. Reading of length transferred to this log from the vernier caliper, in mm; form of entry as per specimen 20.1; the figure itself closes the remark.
27.8
